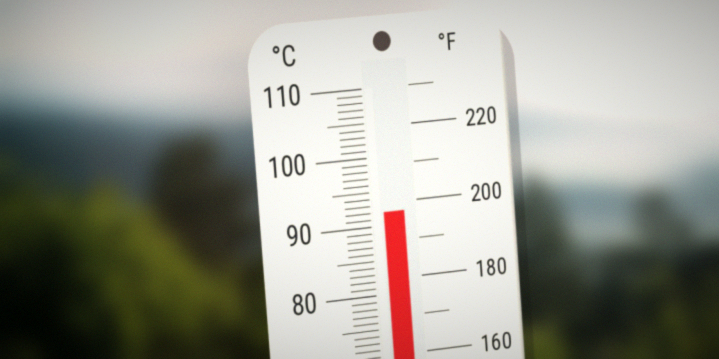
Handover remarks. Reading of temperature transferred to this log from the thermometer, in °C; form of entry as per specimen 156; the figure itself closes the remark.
92
